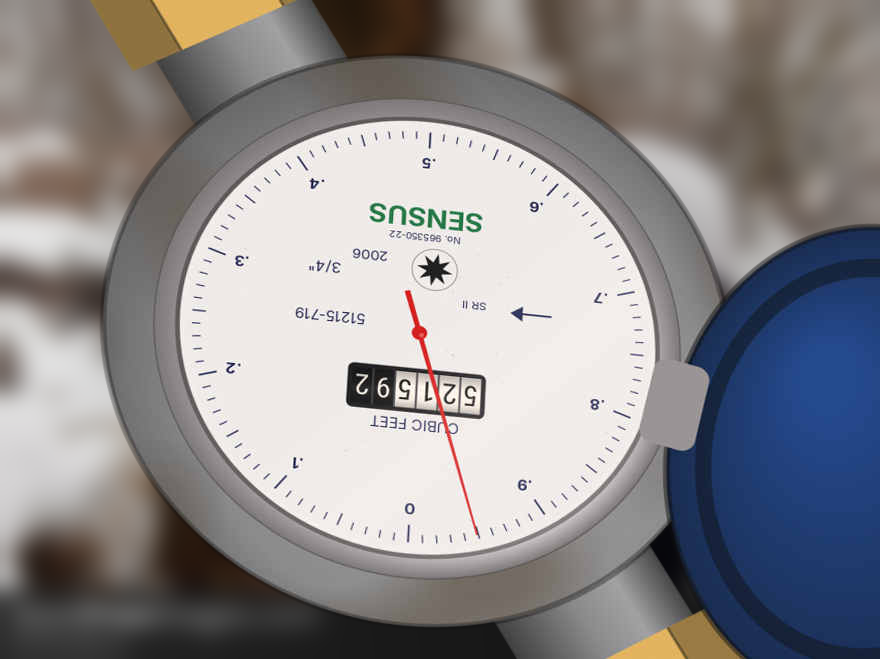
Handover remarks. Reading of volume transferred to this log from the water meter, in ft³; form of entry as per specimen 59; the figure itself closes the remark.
521591.95
